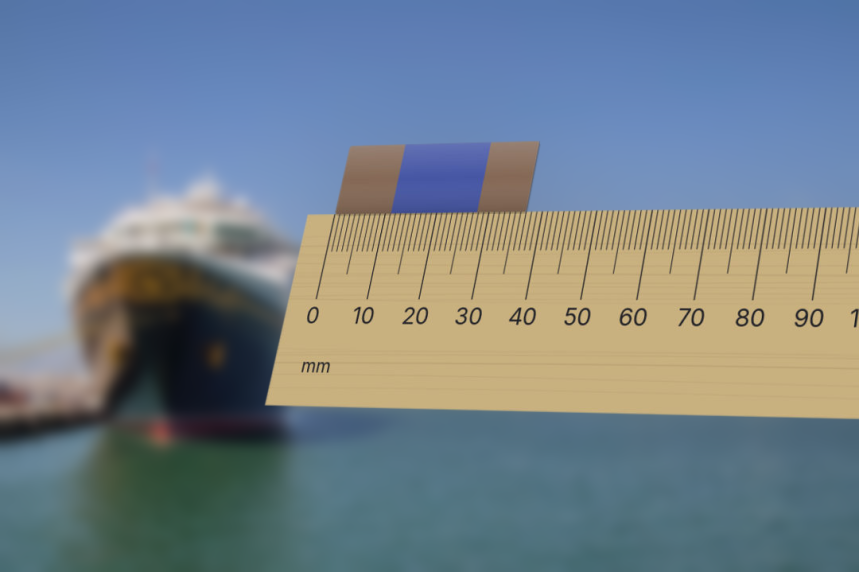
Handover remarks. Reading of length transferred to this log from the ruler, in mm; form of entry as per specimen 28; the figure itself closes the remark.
37
